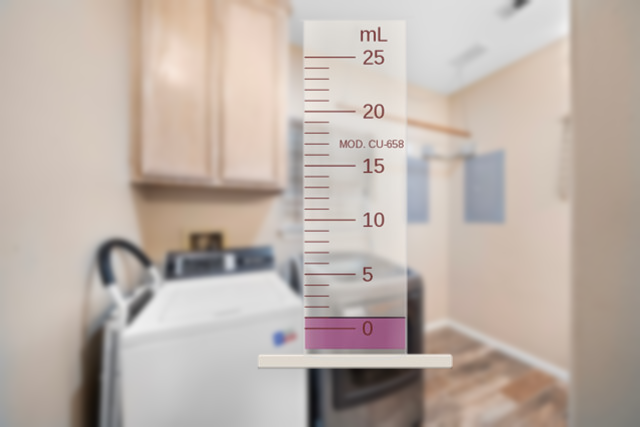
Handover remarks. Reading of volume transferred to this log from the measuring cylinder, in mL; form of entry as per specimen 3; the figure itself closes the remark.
1
